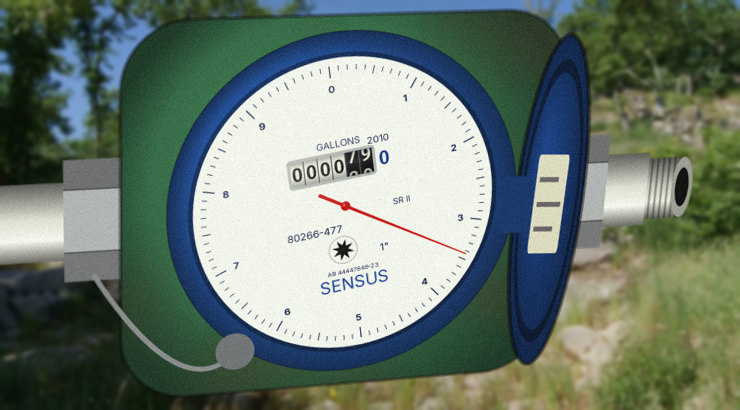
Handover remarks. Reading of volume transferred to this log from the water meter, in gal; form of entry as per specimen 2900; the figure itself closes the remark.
793.4
